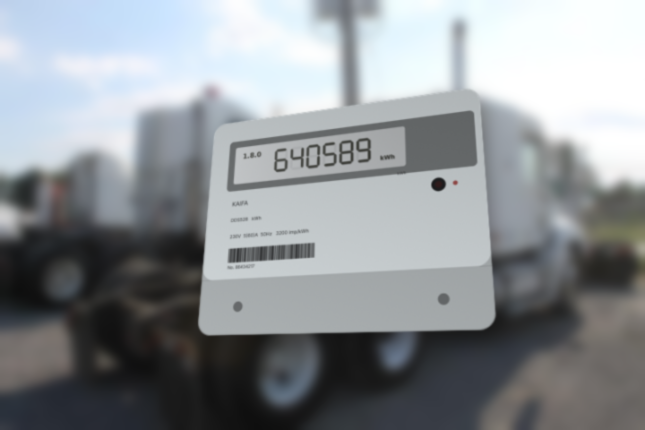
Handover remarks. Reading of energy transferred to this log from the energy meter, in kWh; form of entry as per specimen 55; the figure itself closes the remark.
640589
